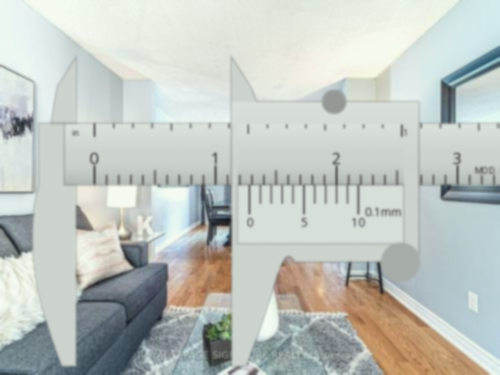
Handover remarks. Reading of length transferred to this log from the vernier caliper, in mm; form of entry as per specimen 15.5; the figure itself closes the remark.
12.8
